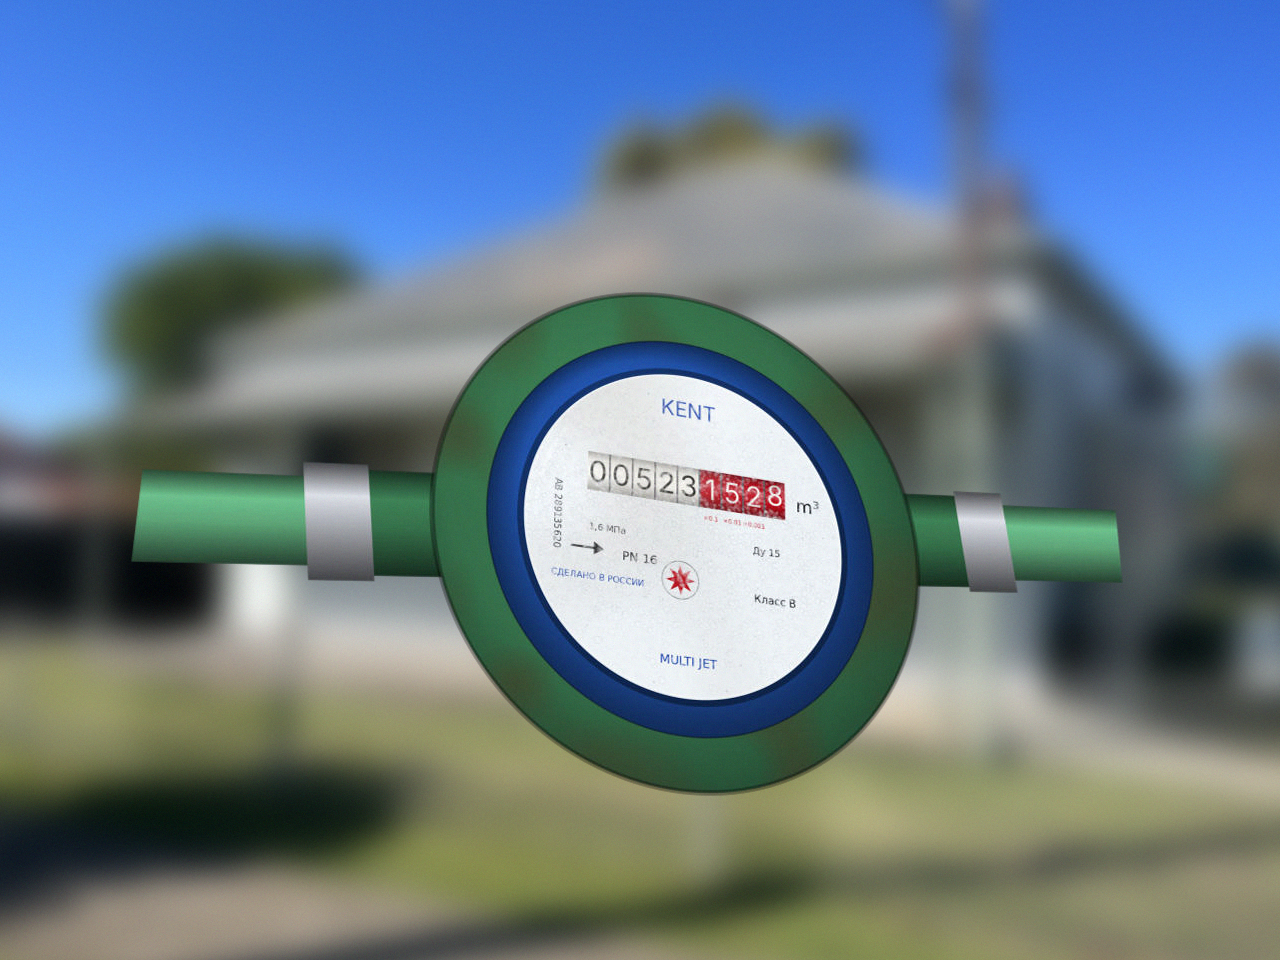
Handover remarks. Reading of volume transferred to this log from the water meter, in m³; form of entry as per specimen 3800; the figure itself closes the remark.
523.1528
